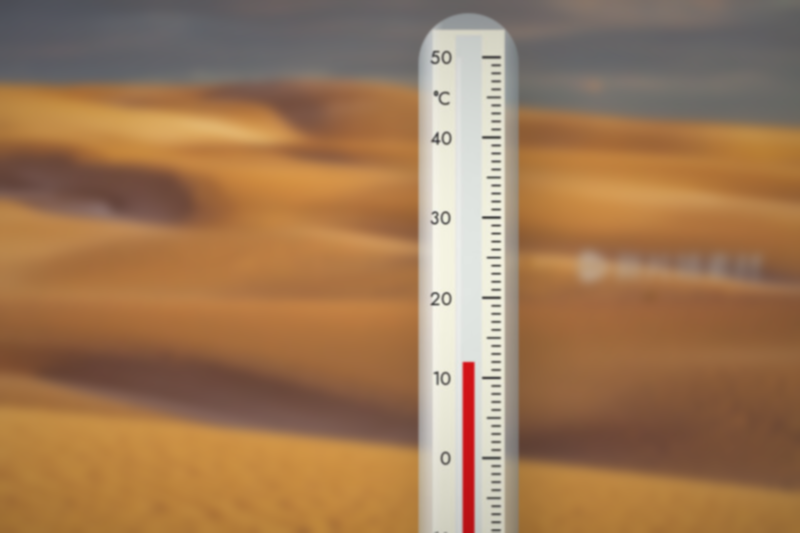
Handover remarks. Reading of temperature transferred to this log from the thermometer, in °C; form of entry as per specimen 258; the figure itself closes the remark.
12
